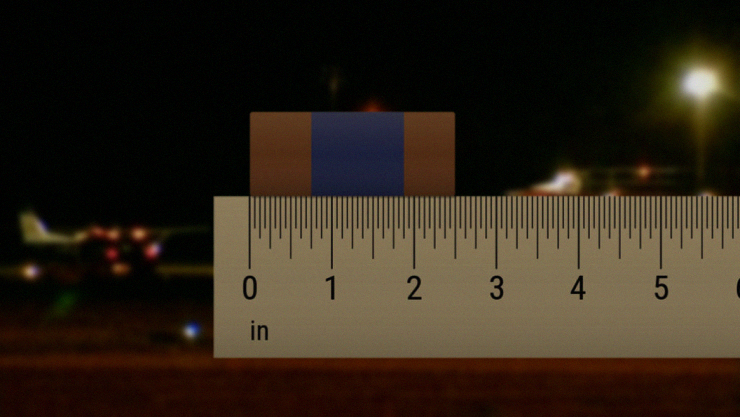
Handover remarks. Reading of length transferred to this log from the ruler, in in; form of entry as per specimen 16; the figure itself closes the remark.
2.5
